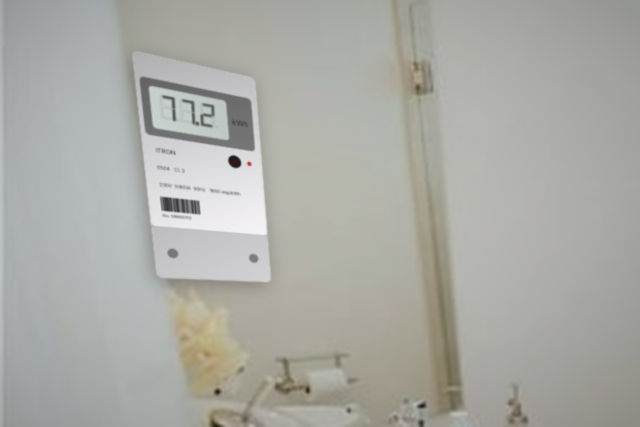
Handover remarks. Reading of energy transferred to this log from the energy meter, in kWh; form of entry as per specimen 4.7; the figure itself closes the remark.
77.2
